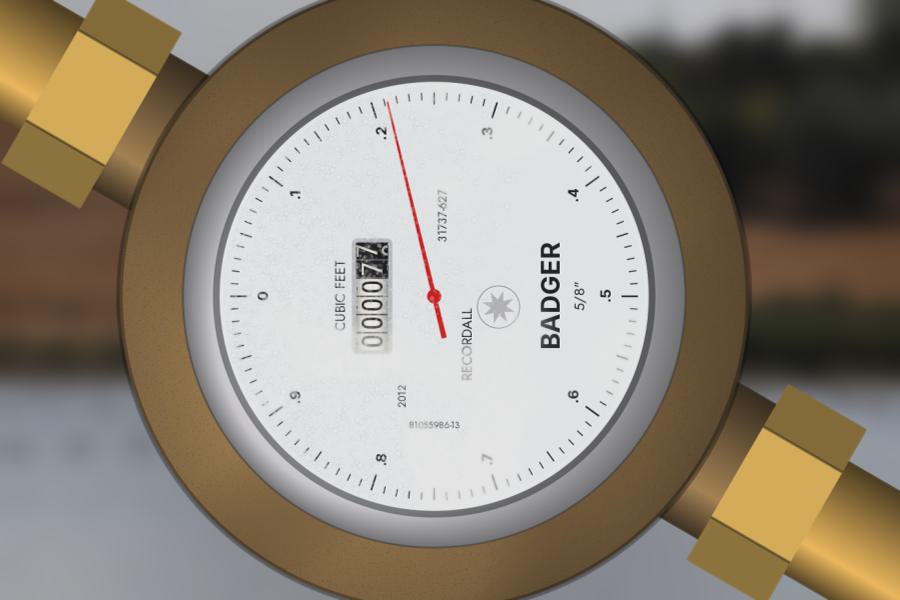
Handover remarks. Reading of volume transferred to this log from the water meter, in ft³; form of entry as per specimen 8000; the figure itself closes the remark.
77.21
